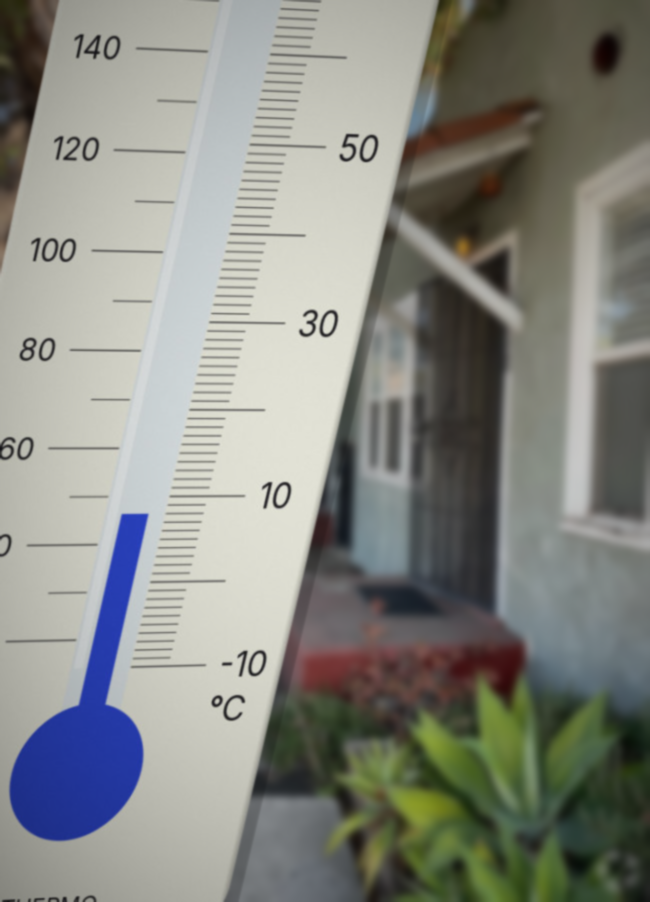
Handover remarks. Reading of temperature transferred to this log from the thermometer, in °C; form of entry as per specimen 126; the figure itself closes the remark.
8
